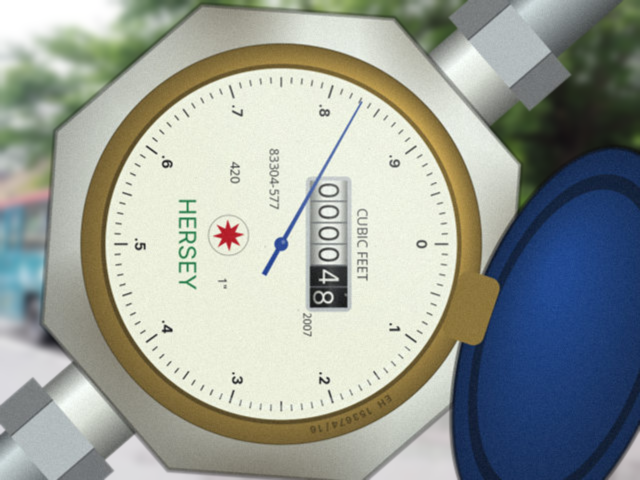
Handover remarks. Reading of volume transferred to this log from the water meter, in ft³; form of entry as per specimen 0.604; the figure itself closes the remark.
47.83
